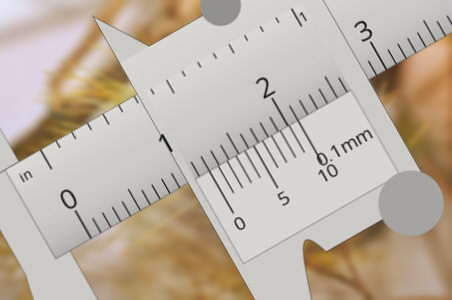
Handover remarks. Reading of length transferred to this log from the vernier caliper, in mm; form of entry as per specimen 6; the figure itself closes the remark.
12.0
